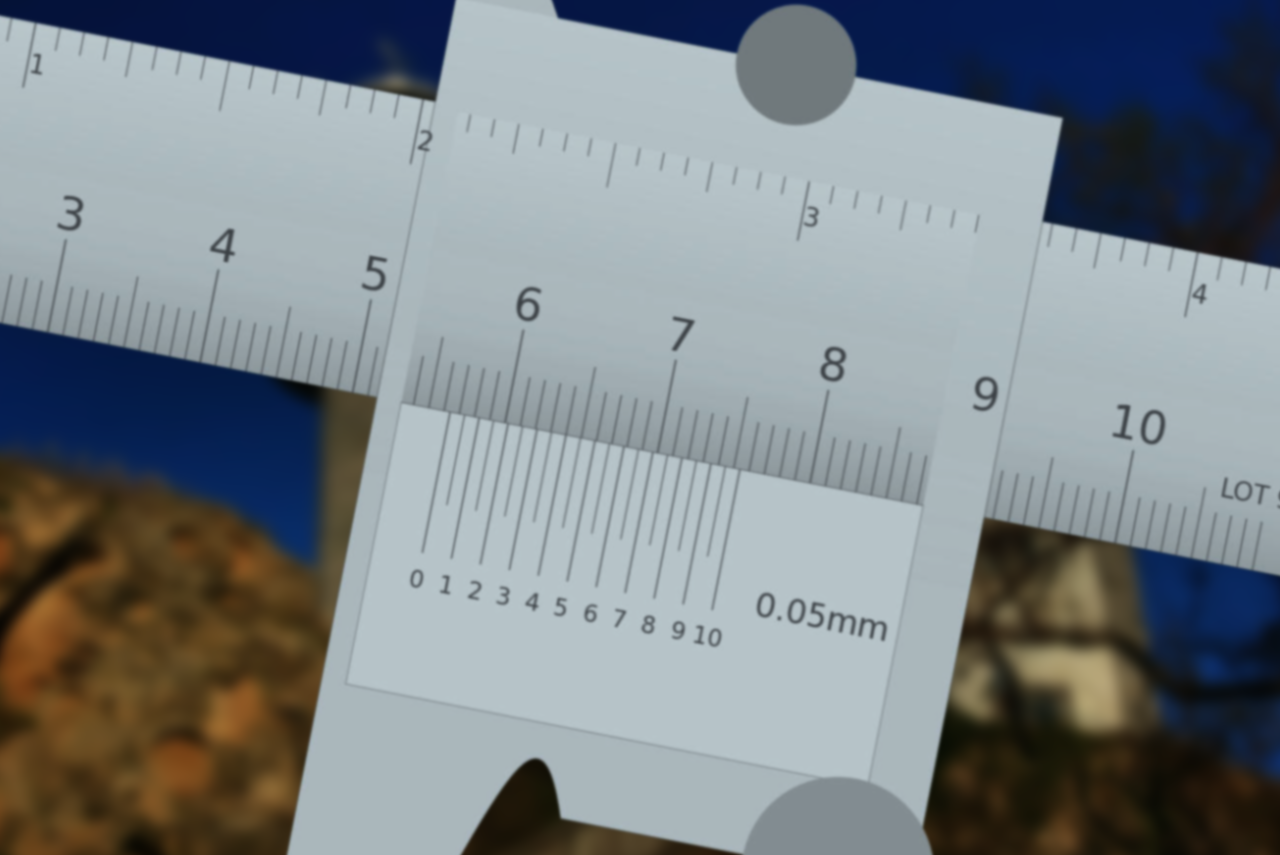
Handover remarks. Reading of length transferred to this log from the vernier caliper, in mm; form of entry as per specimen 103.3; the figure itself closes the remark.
56.4
